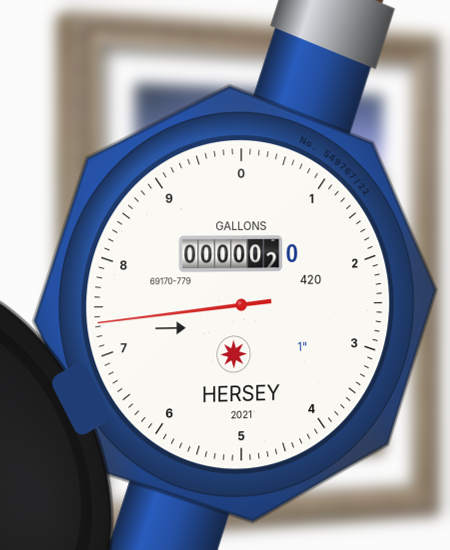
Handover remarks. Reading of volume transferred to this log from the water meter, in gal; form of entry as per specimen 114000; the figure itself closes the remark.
17.3
